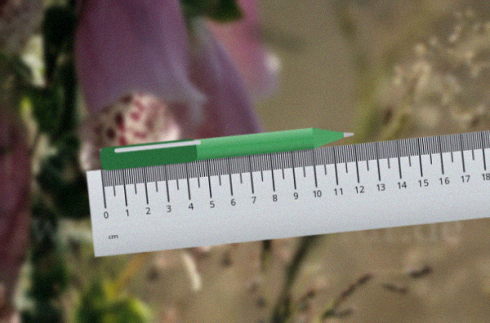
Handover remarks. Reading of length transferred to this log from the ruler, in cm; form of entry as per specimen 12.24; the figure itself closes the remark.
12
